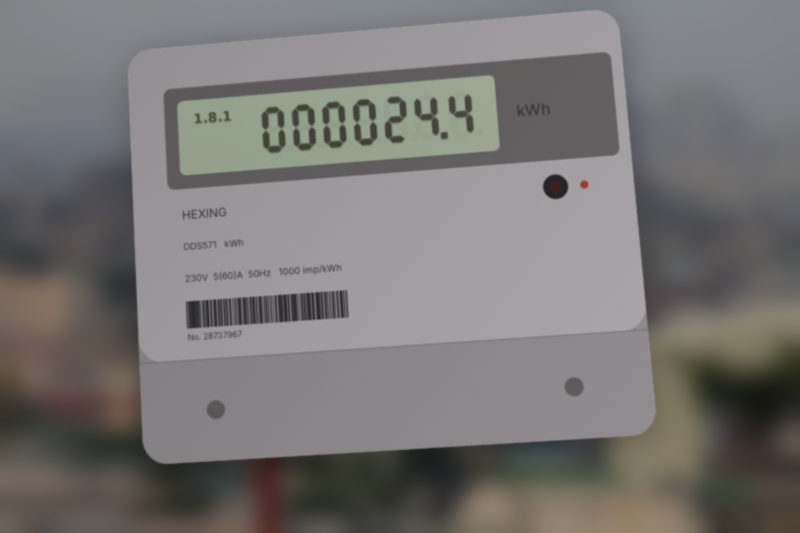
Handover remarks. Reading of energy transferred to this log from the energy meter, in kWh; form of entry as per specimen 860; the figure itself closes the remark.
24.4
